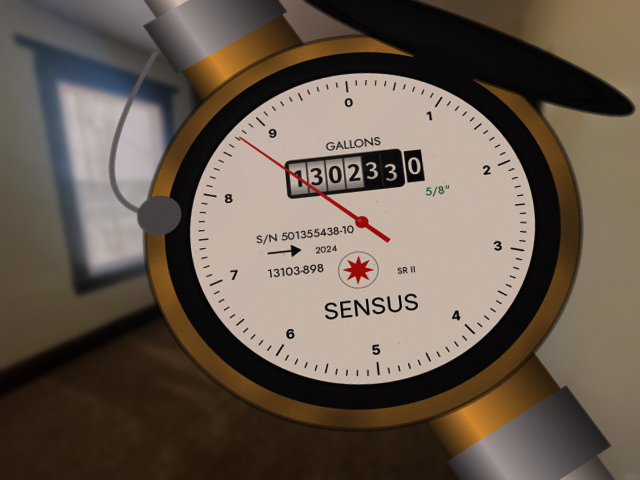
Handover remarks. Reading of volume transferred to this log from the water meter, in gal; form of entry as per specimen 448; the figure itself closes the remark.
1302328.7
